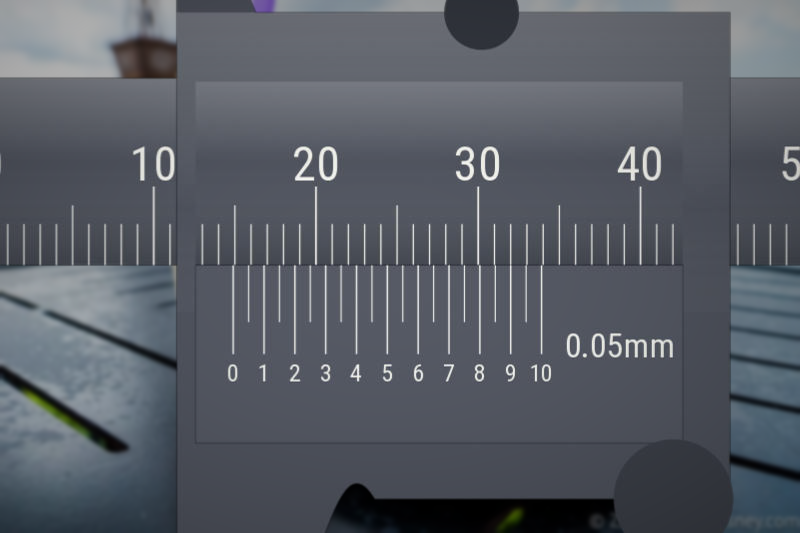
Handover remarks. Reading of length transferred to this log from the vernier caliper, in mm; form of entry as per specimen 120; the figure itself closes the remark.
14.9
